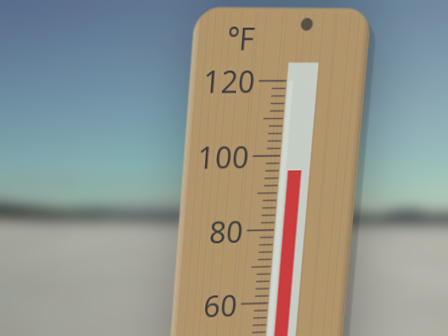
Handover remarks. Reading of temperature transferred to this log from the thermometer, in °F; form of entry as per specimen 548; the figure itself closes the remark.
96
